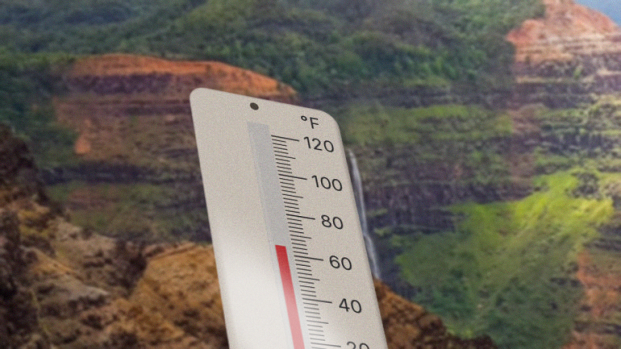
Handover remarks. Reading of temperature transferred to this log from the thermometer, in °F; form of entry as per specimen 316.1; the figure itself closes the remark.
64
